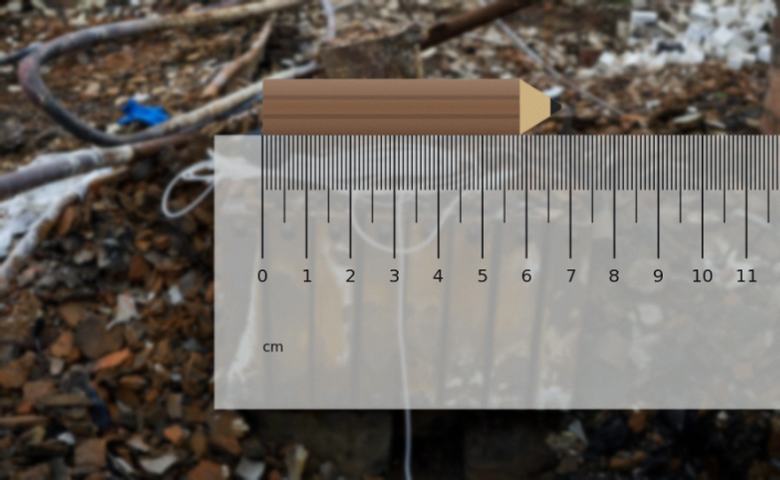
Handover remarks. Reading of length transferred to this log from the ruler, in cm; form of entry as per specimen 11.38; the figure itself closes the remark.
6.8
